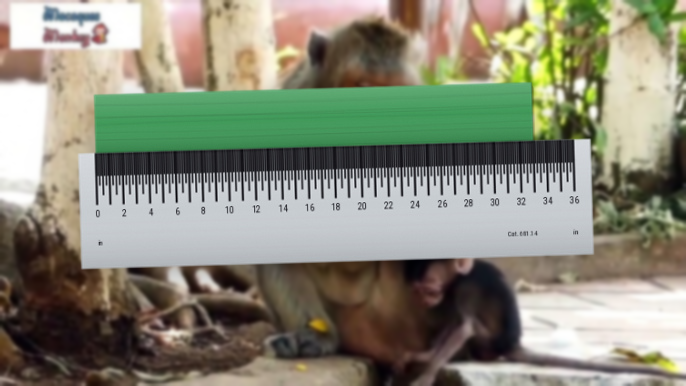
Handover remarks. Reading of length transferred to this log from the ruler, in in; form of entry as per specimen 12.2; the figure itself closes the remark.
33
